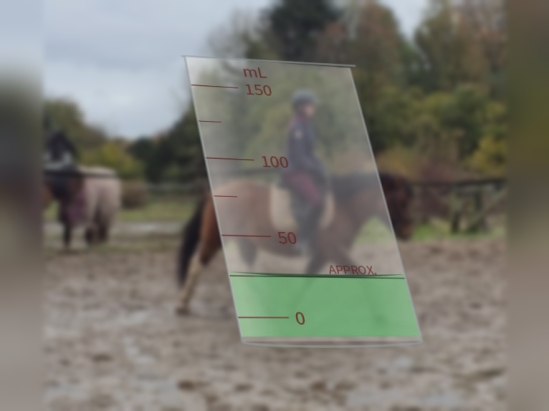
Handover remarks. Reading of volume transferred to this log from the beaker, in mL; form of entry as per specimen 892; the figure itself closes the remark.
25
